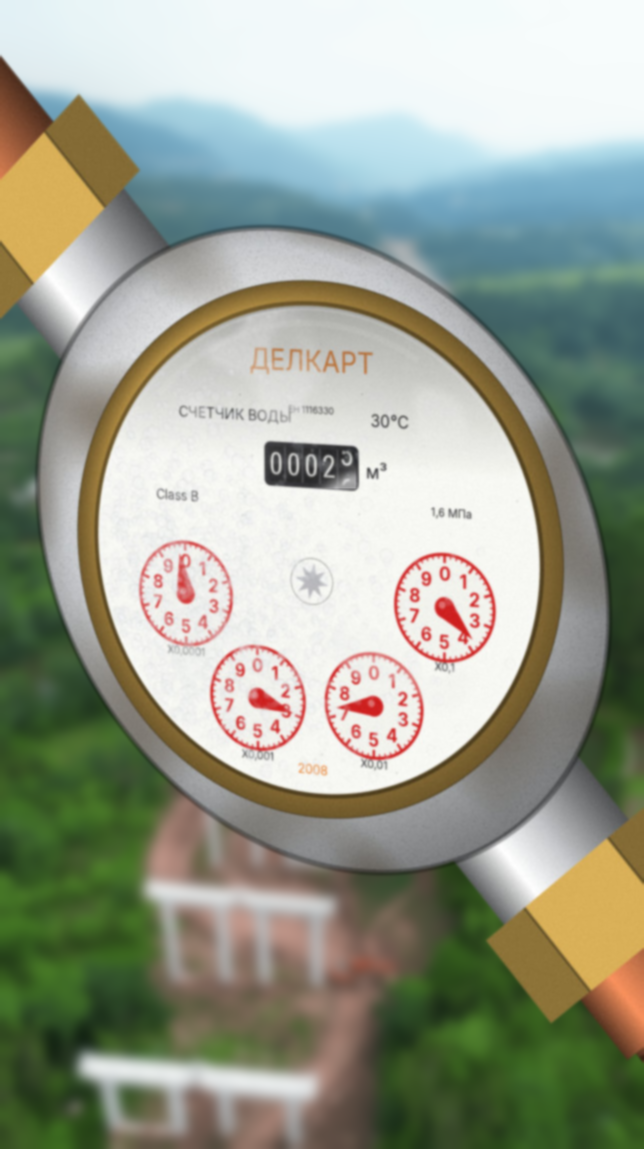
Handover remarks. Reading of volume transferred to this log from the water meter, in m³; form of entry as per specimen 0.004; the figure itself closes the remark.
25.3729
